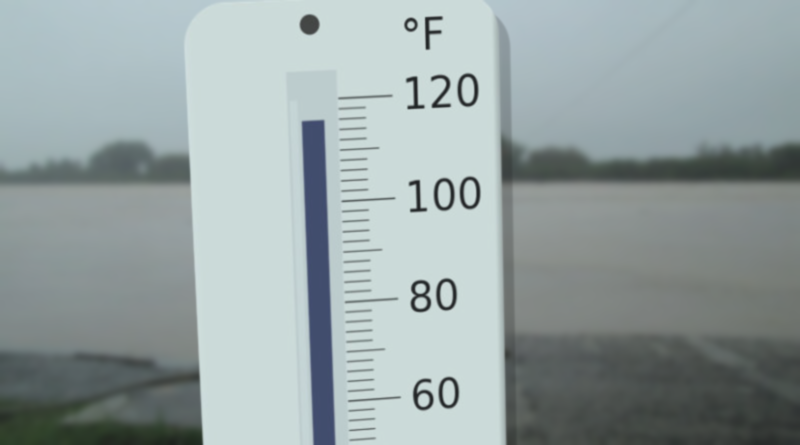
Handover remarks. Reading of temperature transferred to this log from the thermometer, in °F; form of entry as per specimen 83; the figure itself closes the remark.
116
